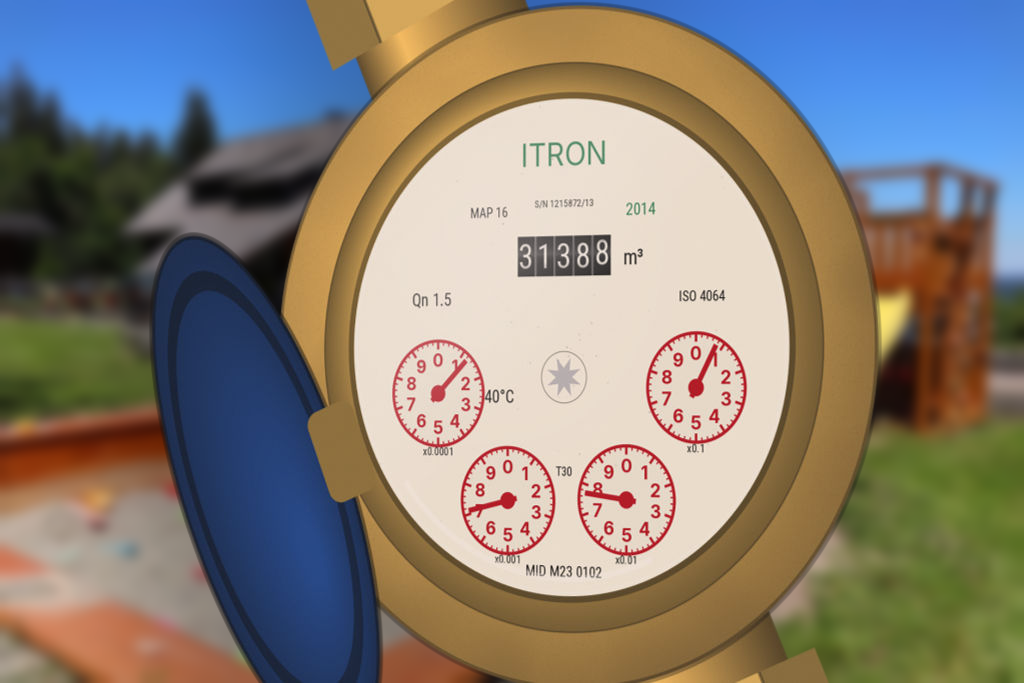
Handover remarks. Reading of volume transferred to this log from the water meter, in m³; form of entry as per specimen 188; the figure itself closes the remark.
31388.0771
